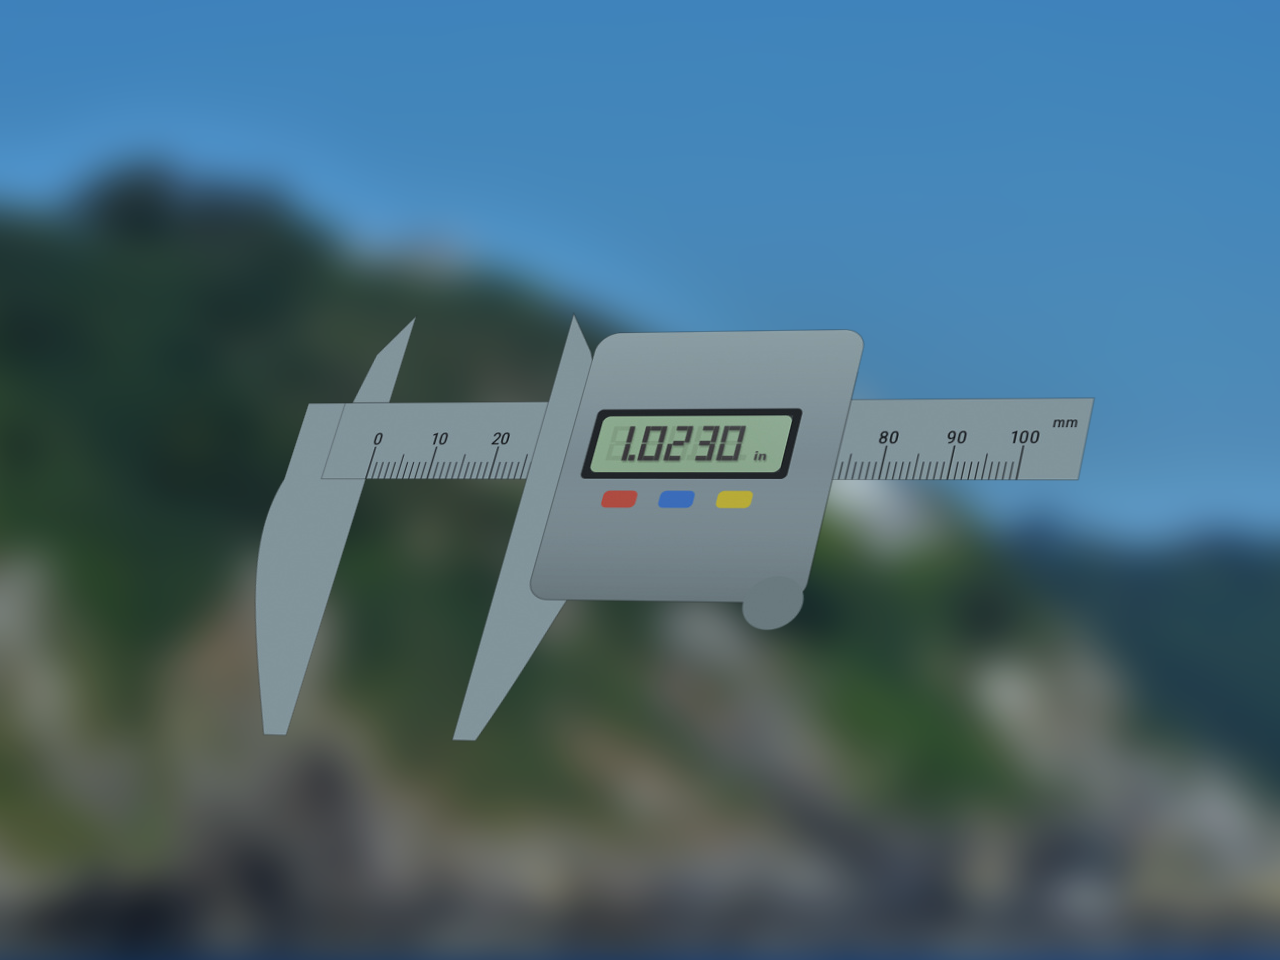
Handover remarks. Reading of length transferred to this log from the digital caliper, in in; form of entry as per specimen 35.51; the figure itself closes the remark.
1.0230
